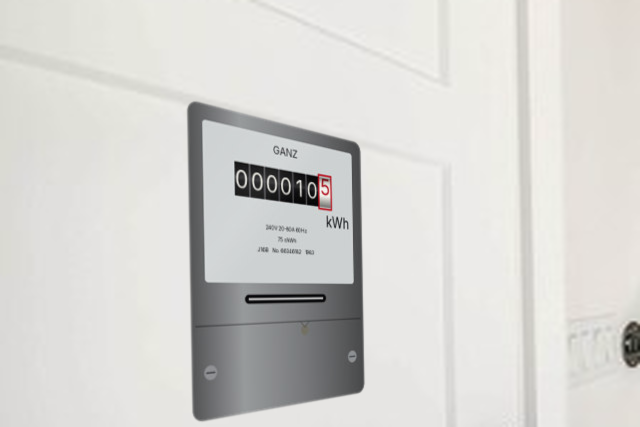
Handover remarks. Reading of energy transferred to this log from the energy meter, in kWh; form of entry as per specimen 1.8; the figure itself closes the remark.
10.5
